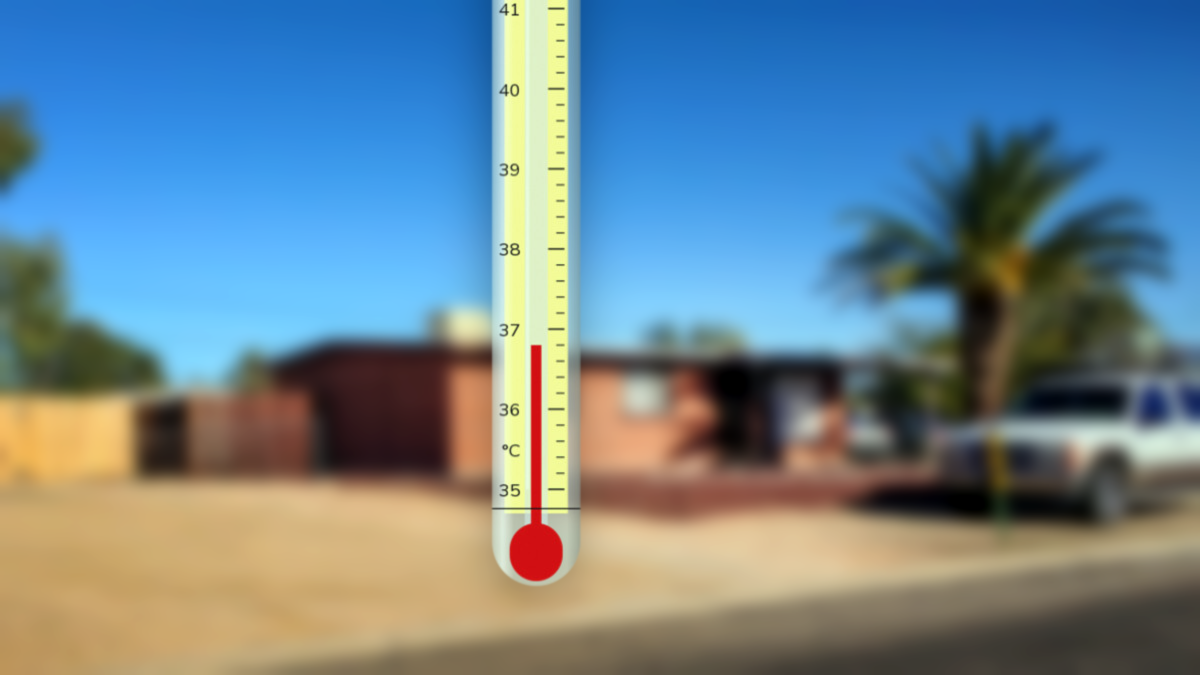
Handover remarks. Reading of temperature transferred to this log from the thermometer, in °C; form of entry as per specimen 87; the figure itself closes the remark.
36.8
